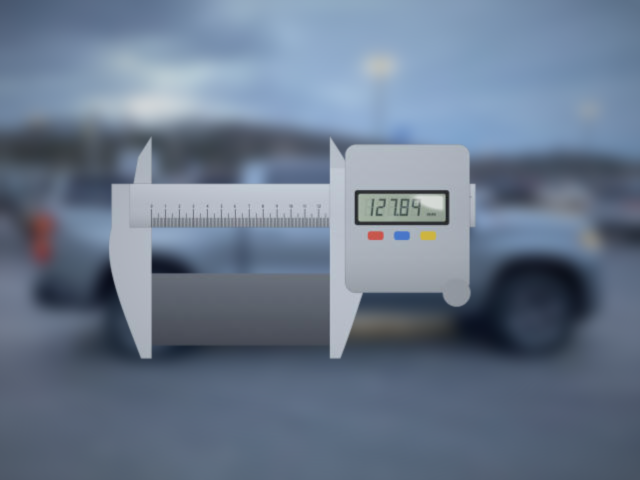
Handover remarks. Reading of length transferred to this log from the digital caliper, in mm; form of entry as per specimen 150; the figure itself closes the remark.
127.89
